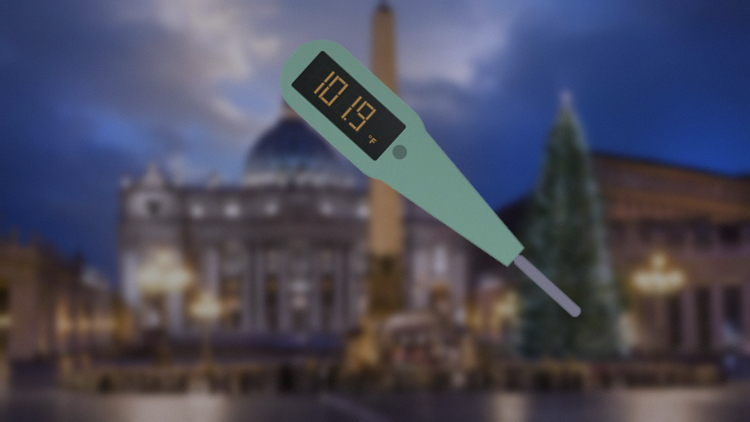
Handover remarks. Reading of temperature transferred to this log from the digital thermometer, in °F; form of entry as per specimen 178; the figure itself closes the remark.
101.9
